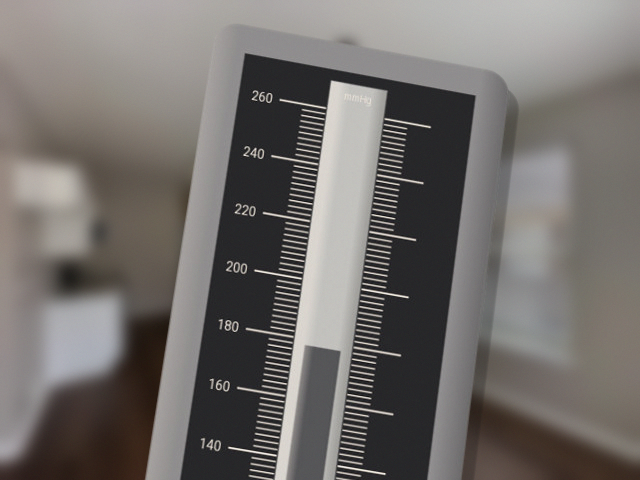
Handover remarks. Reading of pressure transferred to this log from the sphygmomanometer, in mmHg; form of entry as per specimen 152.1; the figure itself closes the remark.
178
